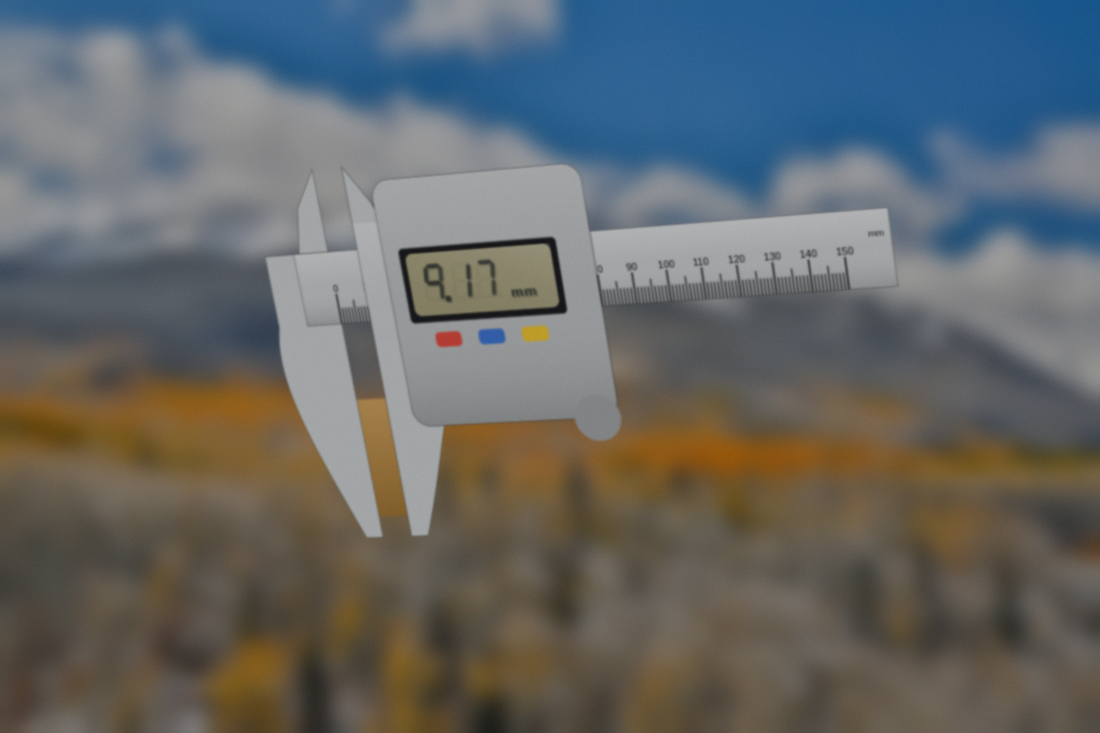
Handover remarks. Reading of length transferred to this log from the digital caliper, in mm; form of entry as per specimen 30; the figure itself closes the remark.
9.17
